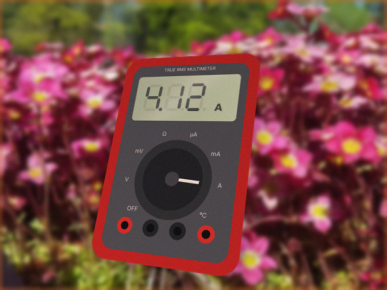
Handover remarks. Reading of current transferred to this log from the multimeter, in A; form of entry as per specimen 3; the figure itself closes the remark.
4.12
